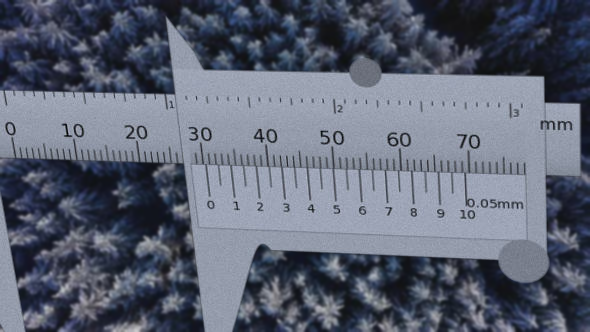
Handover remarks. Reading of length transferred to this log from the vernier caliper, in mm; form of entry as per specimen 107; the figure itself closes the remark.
30.4
